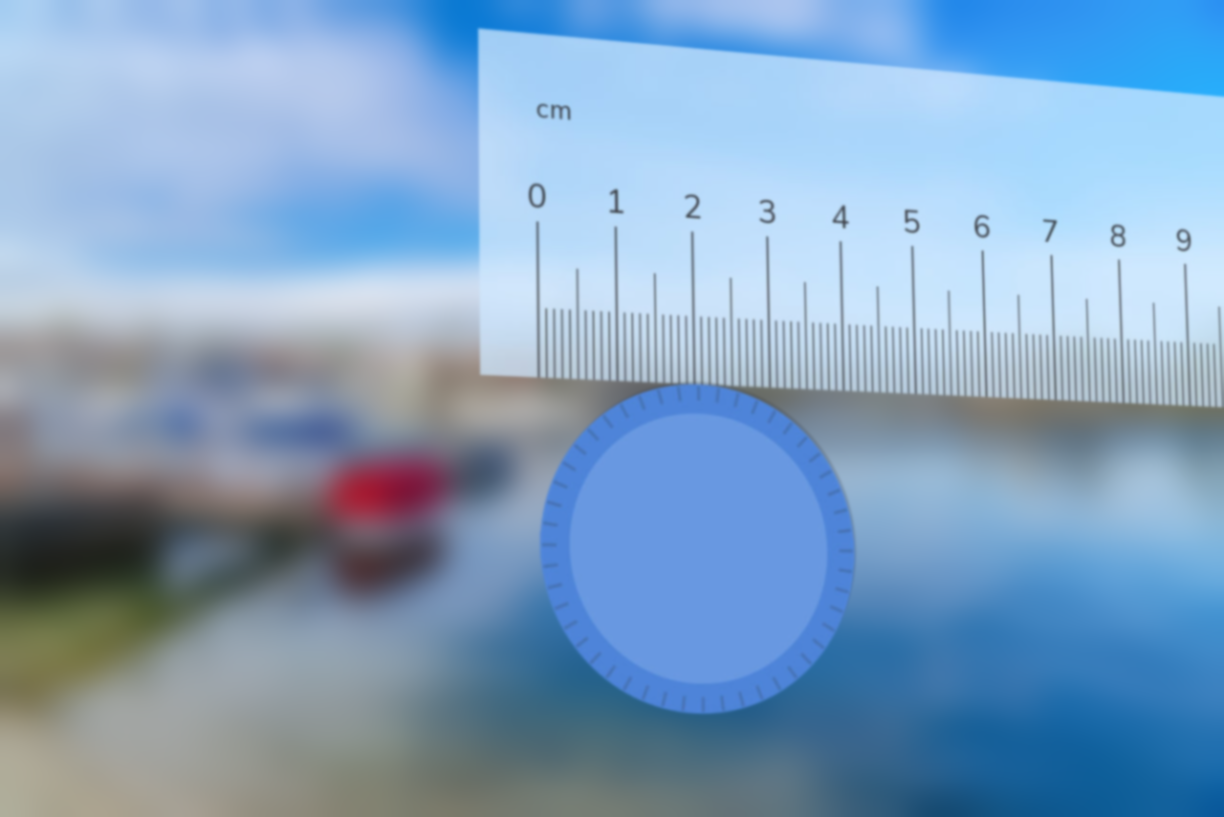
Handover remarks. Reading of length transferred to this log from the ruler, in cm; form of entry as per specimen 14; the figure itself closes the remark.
4.1
